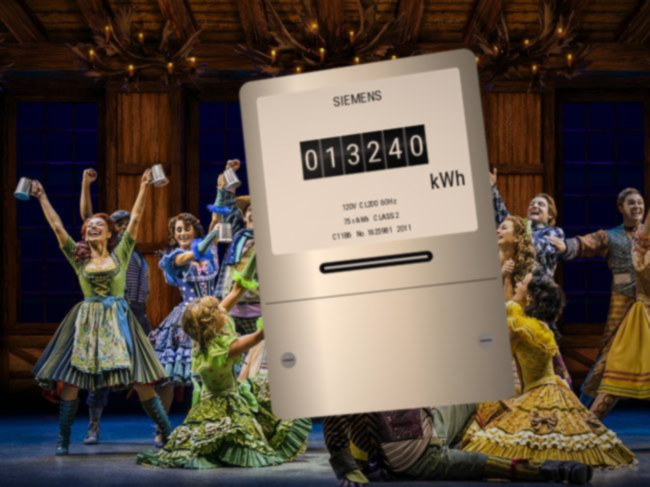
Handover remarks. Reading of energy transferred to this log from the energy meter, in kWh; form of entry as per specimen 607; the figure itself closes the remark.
13240
